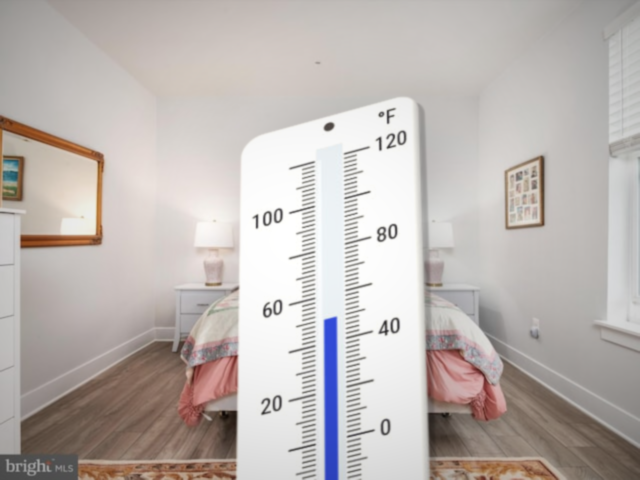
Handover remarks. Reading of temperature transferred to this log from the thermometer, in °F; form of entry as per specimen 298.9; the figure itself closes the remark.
50
